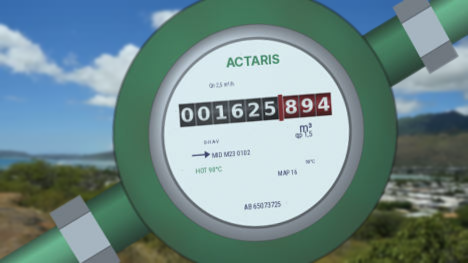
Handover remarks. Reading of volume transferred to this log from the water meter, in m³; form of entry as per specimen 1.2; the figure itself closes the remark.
1625.894
